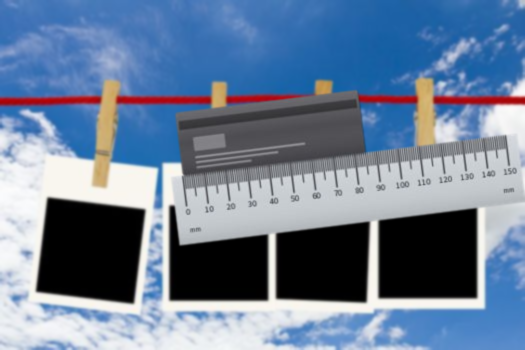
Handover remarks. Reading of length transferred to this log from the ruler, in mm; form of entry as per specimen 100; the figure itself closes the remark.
85
